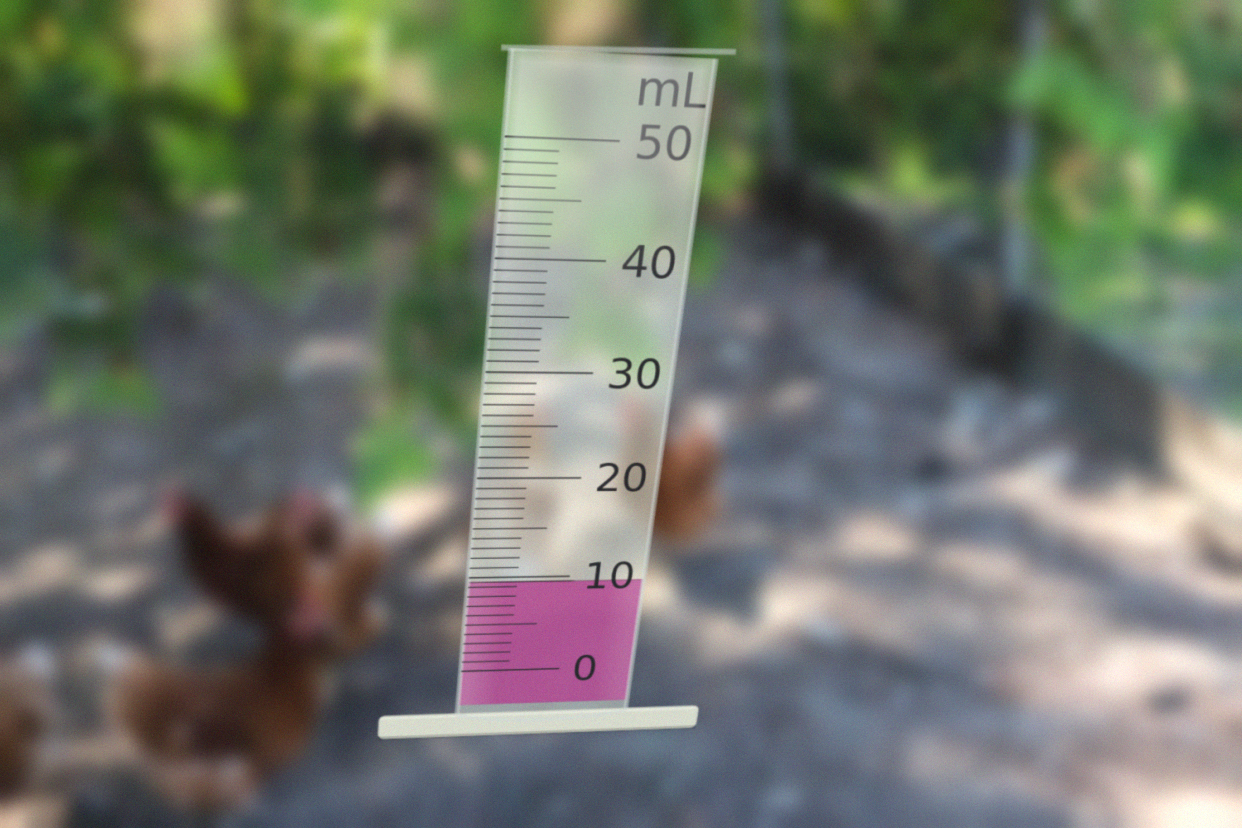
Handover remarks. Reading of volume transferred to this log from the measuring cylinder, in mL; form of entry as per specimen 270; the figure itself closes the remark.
9.5
